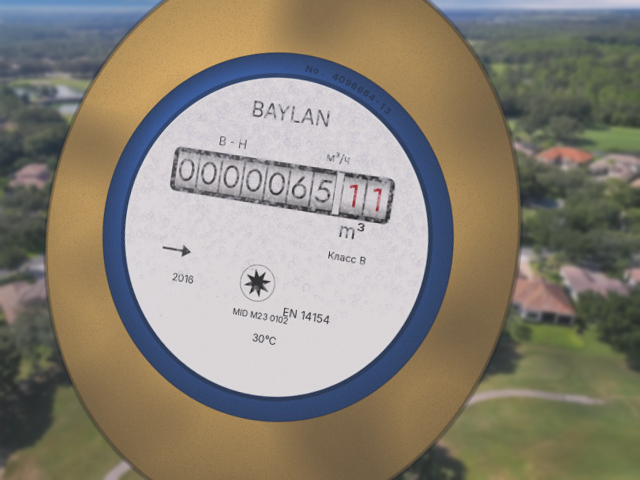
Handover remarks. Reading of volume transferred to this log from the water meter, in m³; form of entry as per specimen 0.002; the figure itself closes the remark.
65.11
